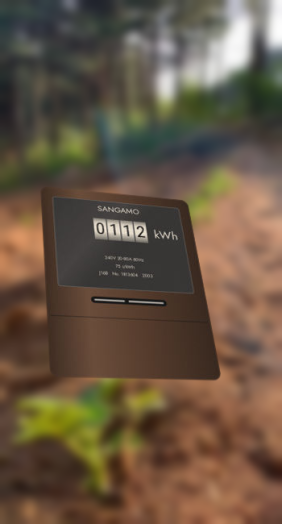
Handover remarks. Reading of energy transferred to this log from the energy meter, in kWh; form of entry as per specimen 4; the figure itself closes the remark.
112
